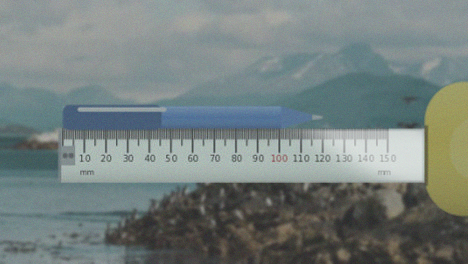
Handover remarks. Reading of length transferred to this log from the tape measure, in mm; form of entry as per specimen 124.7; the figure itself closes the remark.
120
